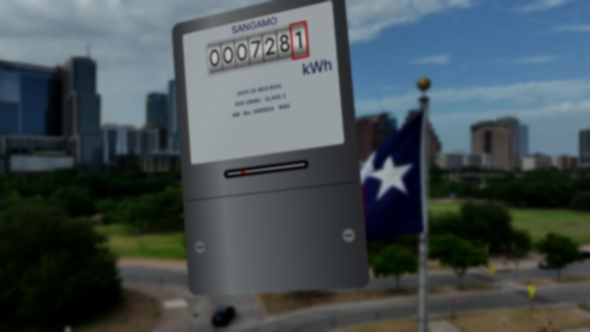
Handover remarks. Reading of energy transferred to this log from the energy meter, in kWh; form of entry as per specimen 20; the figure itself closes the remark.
728.1
